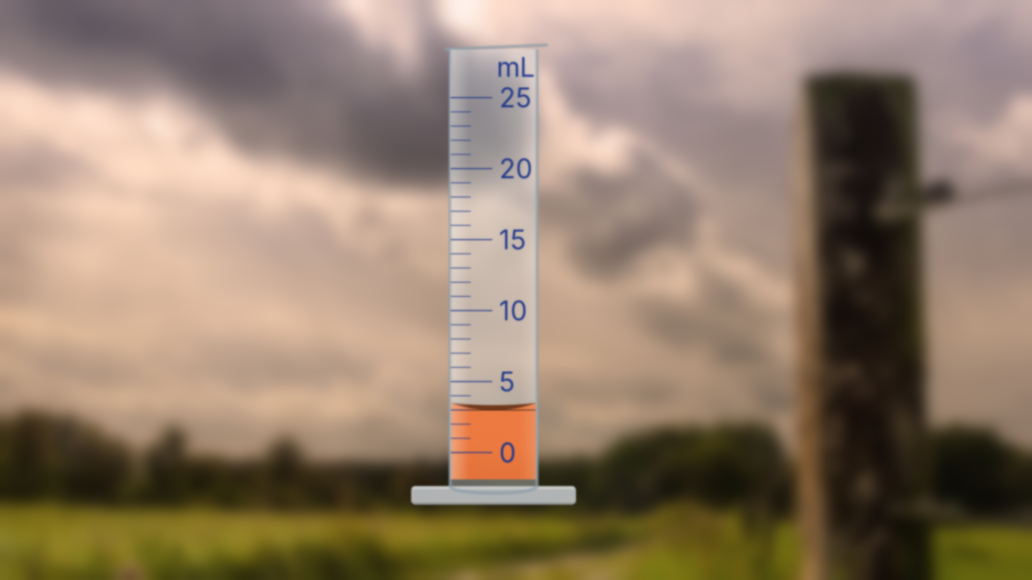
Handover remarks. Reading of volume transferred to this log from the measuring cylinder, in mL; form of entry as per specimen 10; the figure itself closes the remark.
3
